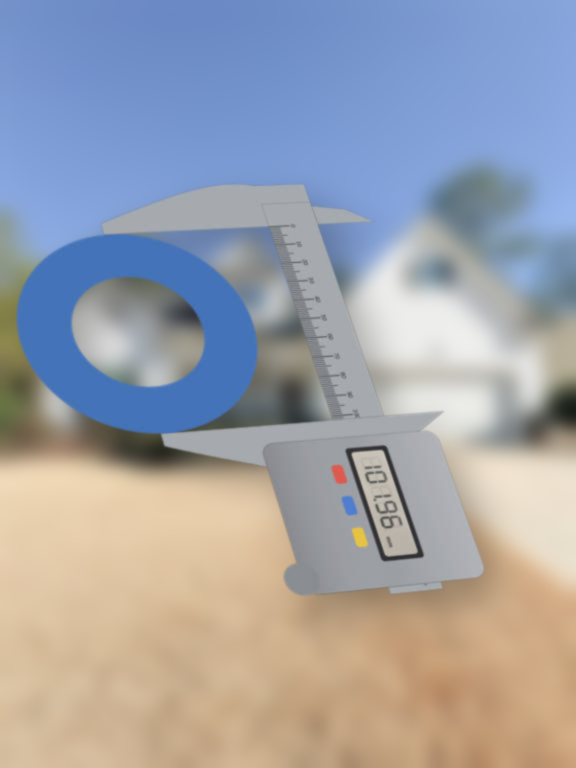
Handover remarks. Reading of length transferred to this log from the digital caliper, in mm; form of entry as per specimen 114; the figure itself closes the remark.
101.96
